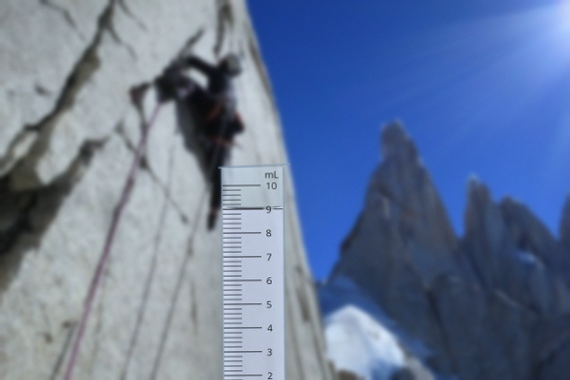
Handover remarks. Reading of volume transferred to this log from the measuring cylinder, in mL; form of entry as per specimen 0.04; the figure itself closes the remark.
9
